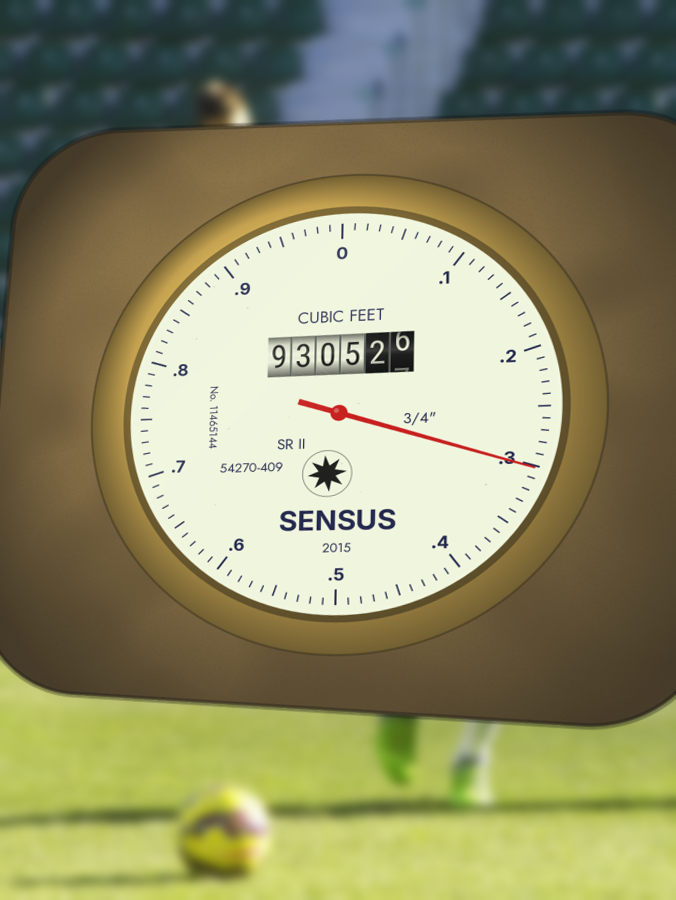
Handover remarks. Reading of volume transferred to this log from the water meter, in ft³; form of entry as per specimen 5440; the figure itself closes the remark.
930526.30
